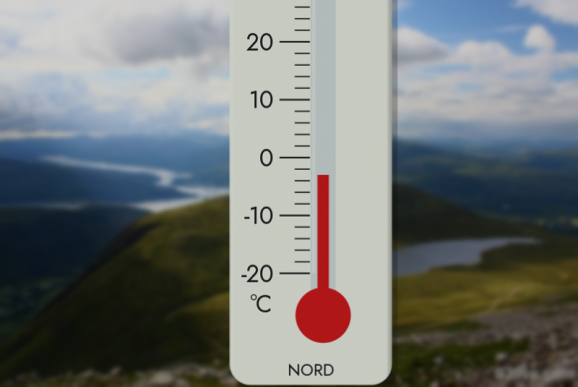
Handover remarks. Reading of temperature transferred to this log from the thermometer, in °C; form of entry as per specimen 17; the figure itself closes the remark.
-3
